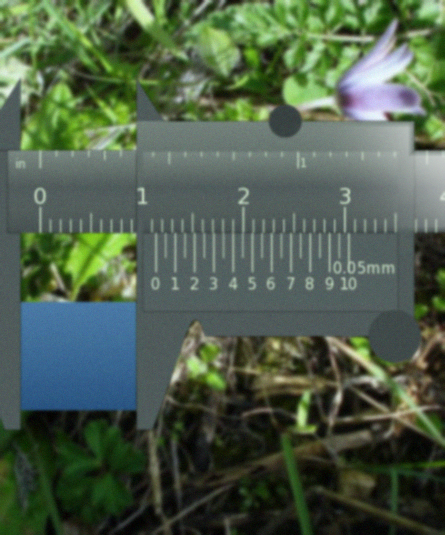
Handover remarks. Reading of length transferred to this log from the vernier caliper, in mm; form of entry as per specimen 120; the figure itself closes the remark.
11.4
